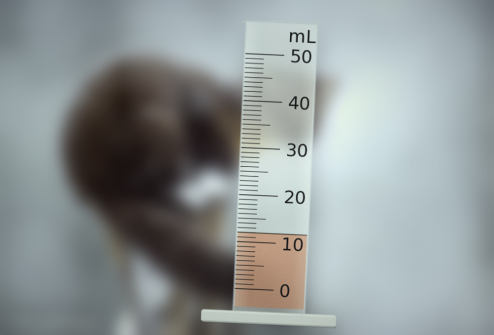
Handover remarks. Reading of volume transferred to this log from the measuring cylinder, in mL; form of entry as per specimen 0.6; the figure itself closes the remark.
12
